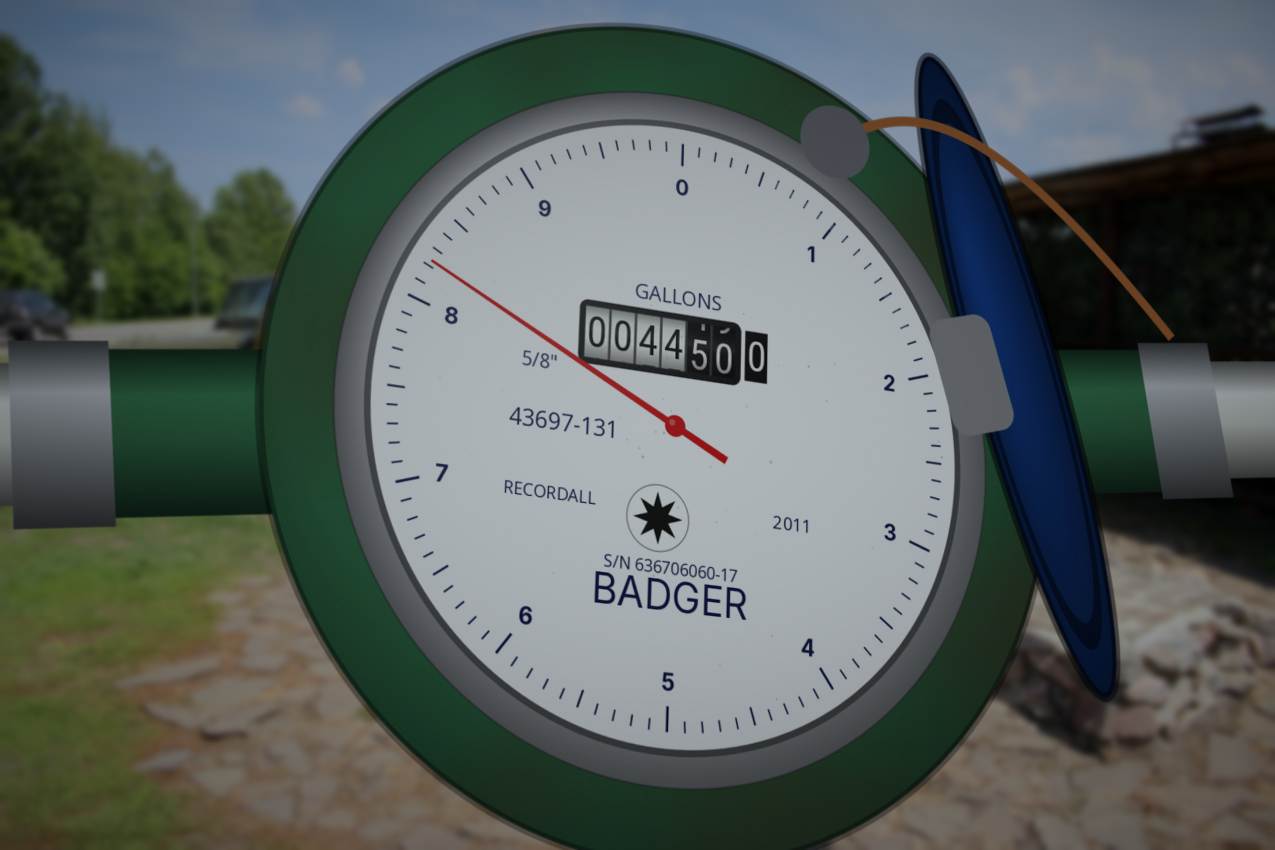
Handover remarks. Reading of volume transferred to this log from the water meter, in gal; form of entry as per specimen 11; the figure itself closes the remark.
44498.2
